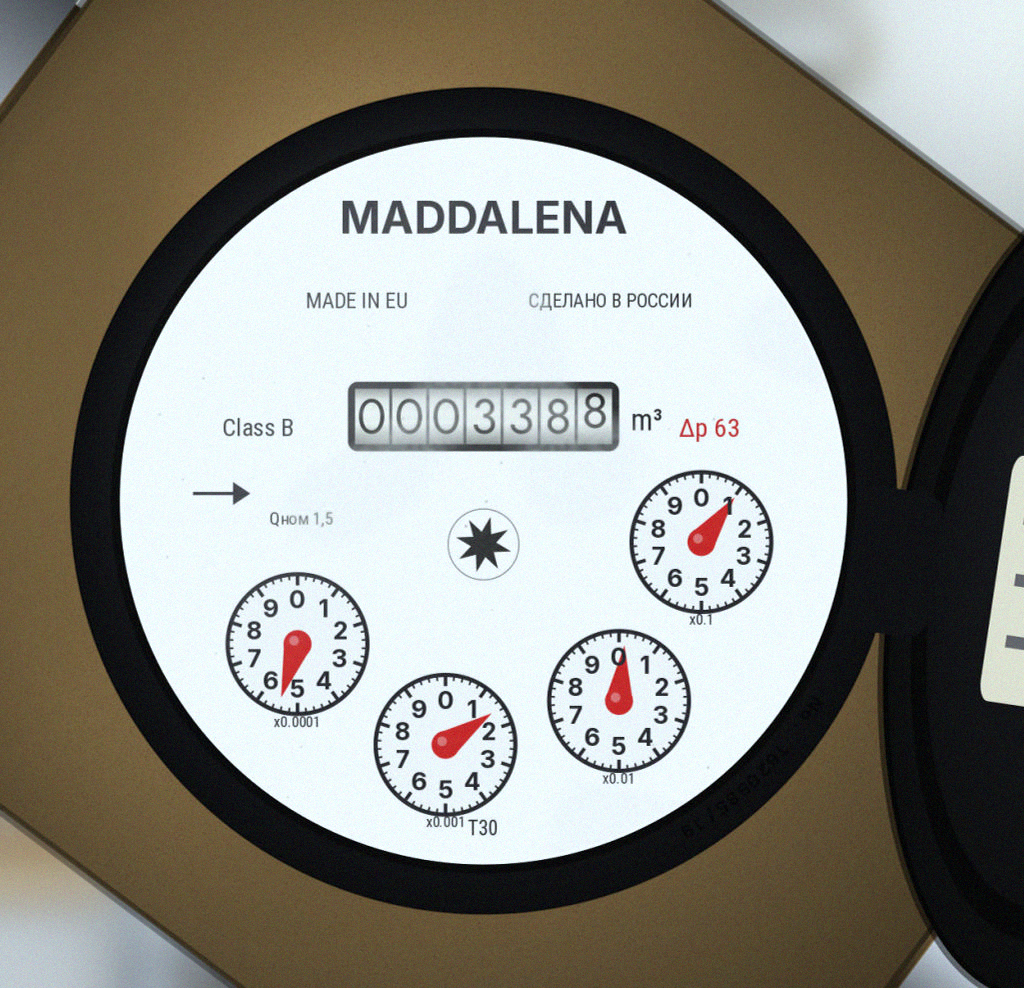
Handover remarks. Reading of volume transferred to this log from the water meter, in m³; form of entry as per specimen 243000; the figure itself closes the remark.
3388.1015
